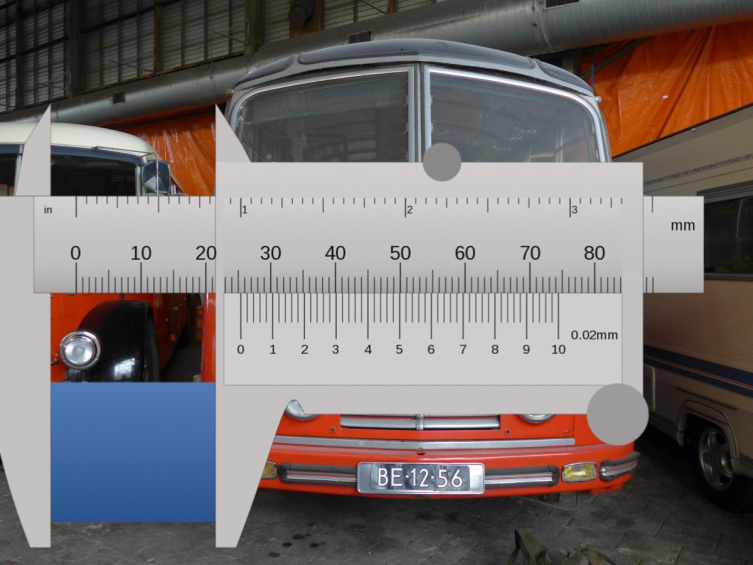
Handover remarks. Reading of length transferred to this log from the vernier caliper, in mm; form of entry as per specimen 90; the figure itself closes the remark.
25.4
